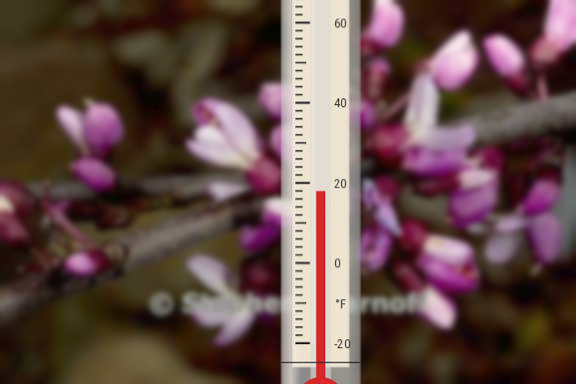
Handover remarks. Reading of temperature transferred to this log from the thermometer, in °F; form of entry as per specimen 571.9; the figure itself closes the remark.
18
